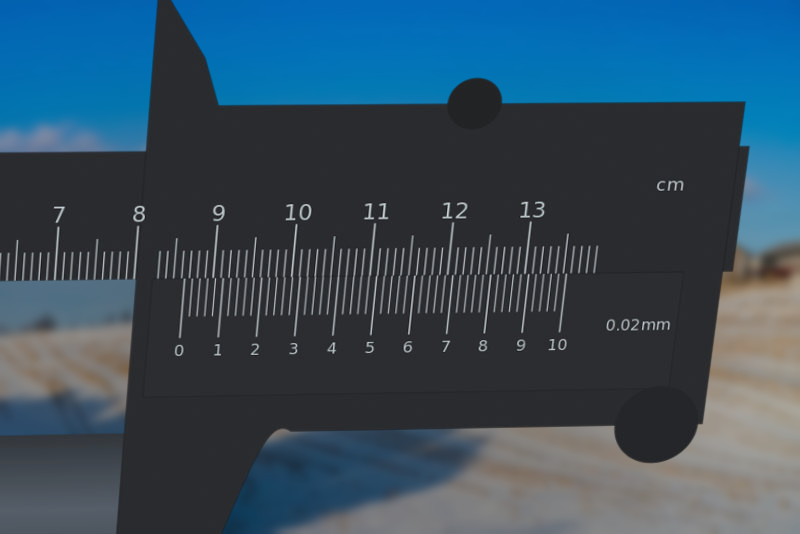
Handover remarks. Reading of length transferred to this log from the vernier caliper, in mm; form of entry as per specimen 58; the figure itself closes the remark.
86.4
